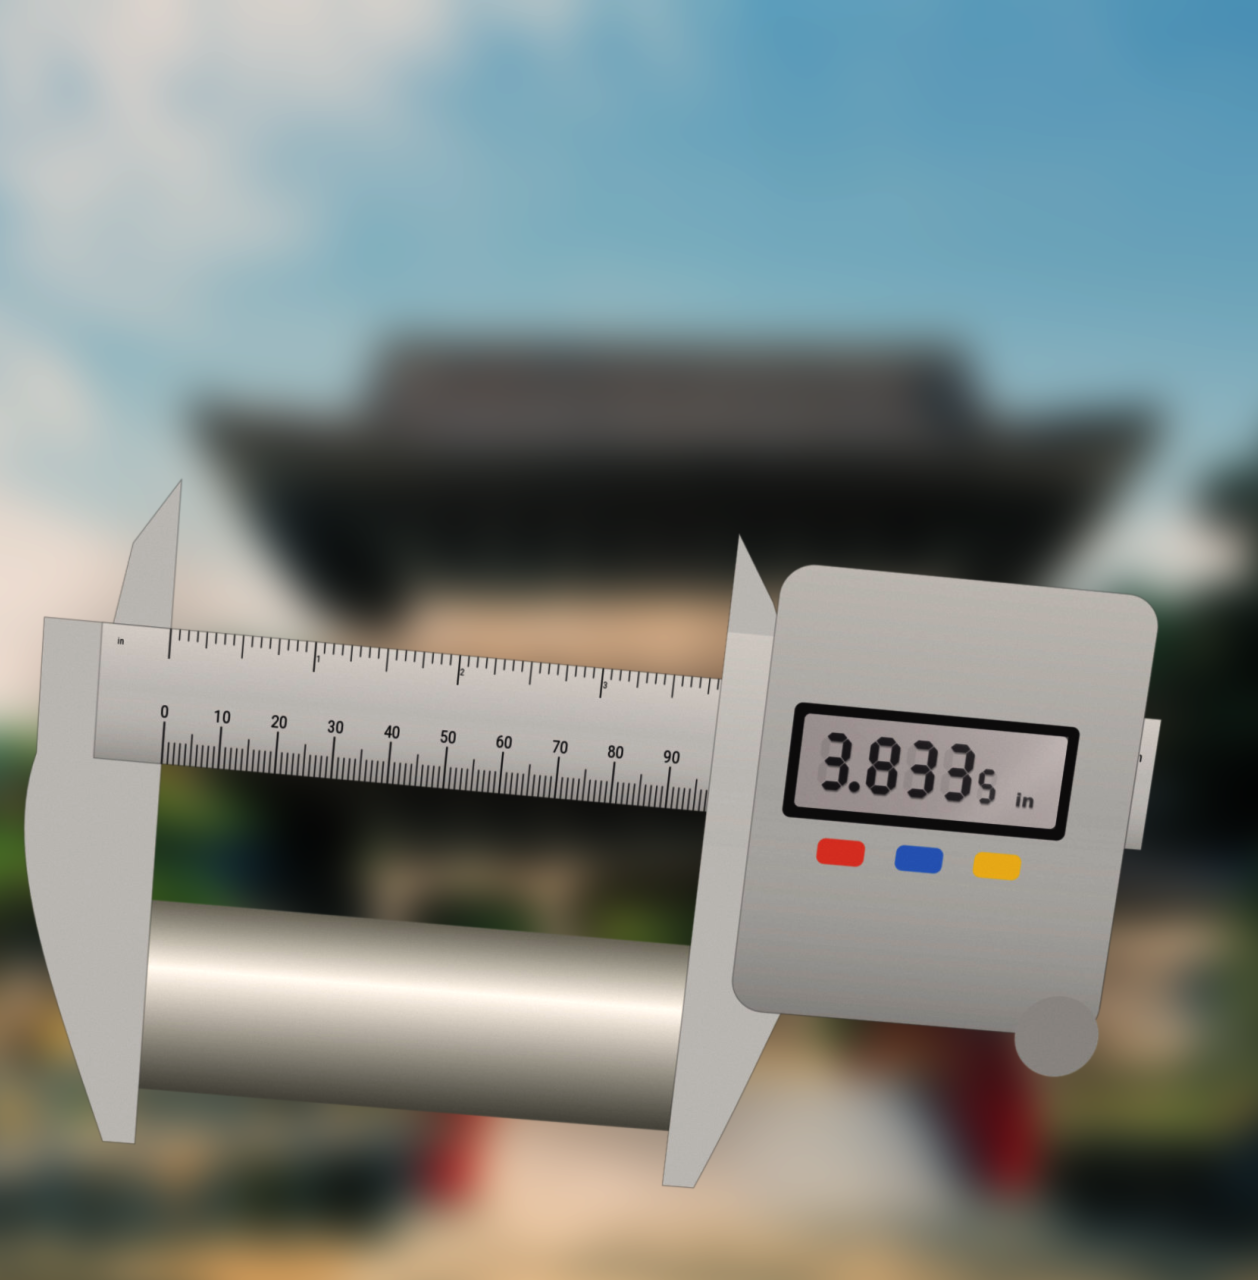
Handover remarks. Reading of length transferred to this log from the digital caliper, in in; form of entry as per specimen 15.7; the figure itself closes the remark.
3.8335
